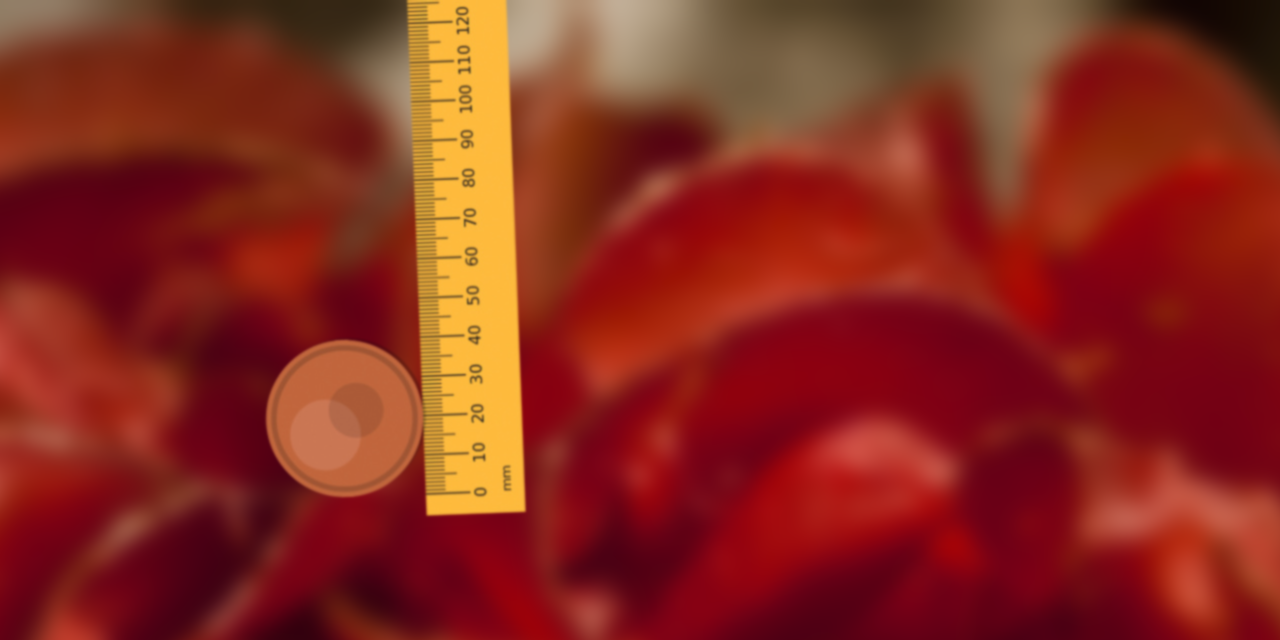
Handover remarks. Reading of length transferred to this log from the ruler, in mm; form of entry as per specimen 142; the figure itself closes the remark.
40
